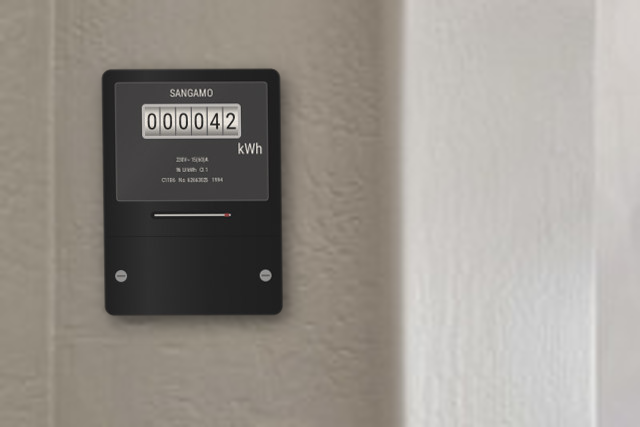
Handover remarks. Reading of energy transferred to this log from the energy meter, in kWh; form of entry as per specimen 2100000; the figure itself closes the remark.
42
